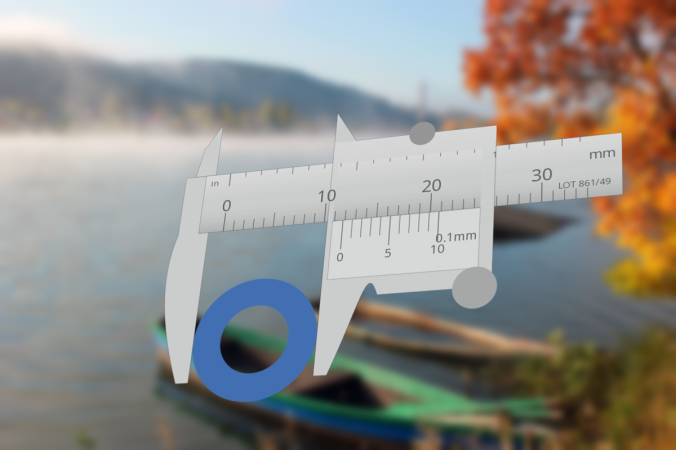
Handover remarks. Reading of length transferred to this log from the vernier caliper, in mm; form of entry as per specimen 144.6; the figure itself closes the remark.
11.8
